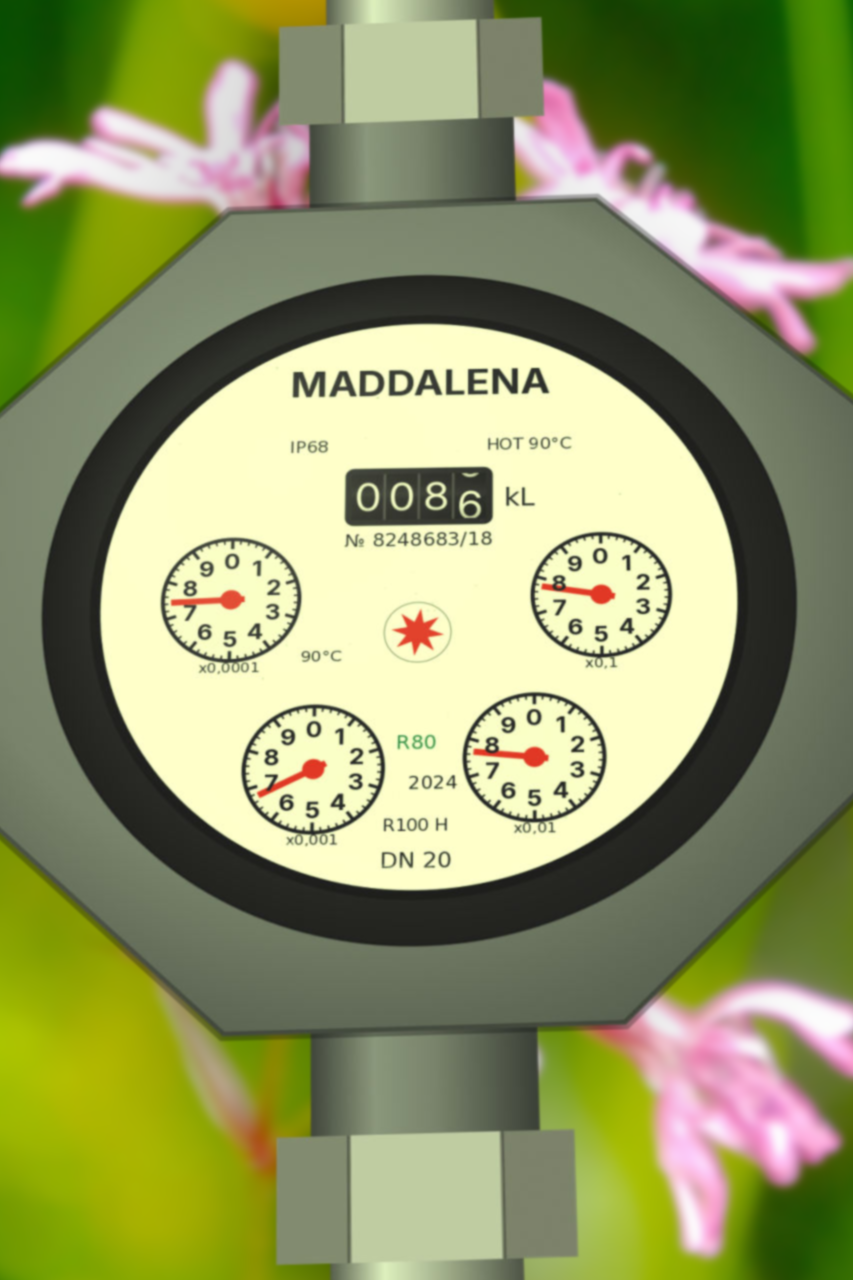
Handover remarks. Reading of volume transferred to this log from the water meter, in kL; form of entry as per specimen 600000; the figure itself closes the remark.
85.7767
